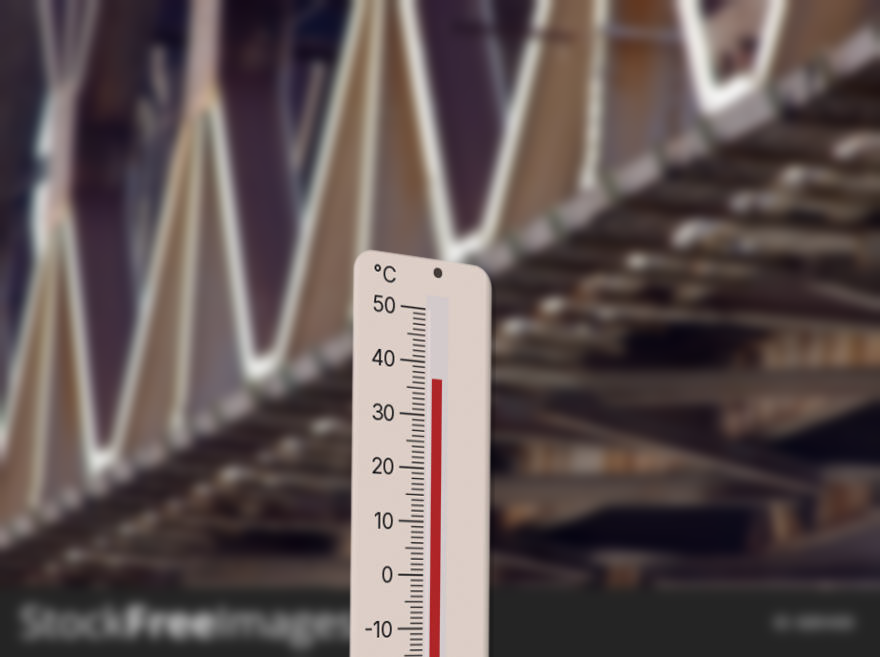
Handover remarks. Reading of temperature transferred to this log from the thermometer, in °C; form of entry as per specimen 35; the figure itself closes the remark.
37
